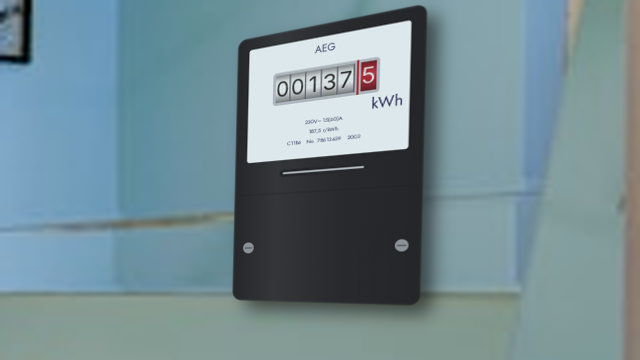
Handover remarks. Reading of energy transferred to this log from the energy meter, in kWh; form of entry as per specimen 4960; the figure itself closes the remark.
137.5
